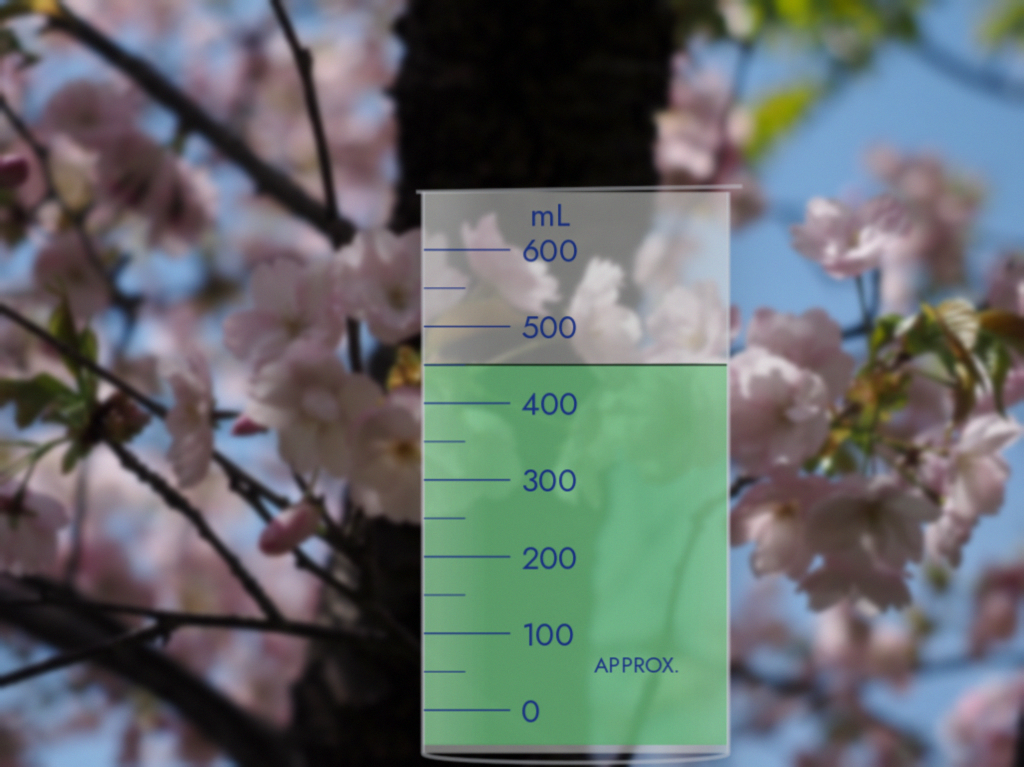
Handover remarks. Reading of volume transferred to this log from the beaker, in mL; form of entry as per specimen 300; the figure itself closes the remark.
450
